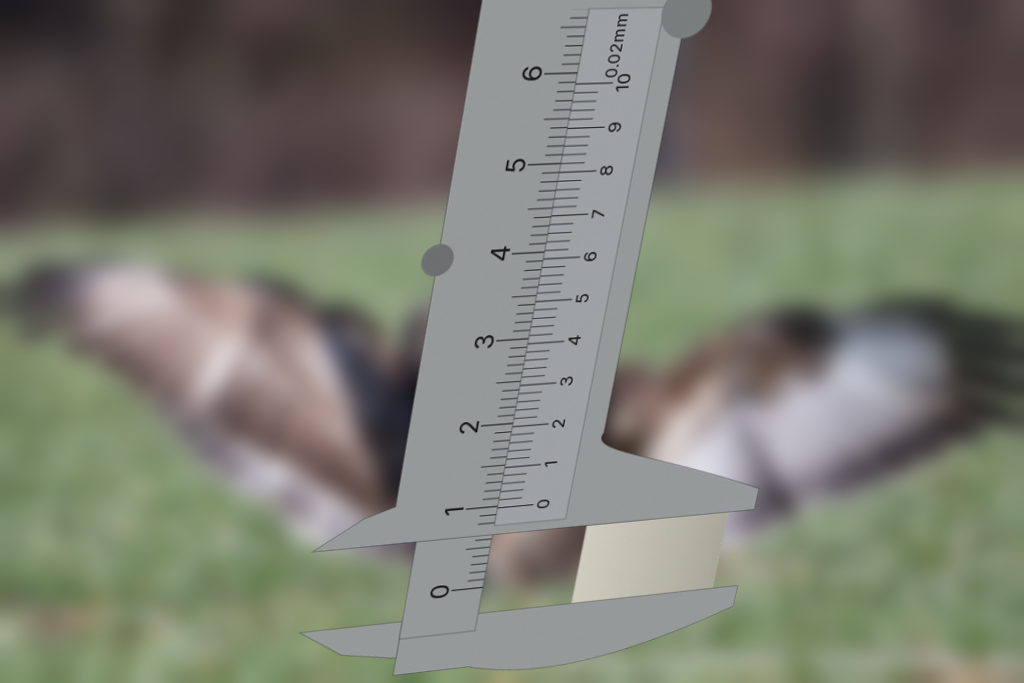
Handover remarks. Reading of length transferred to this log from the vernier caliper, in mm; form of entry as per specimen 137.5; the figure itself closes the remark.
9.8
